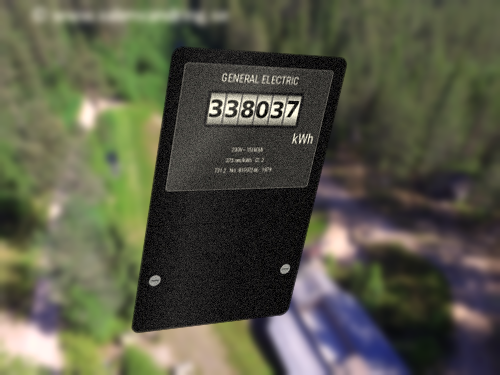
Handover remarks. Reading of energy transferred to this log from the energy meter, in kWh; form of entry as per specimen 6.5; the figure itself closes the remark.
338037
